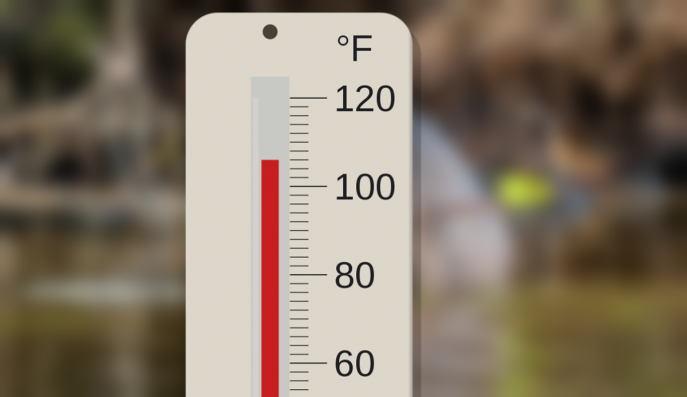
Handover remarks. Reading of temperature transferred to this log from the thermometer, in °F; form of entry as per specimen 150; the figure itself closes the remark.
106
